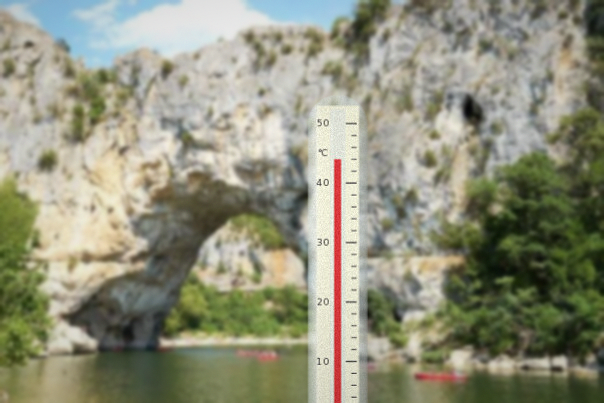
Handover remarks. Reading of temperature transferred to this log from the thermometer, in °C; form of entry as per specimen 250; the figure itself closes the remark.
44
